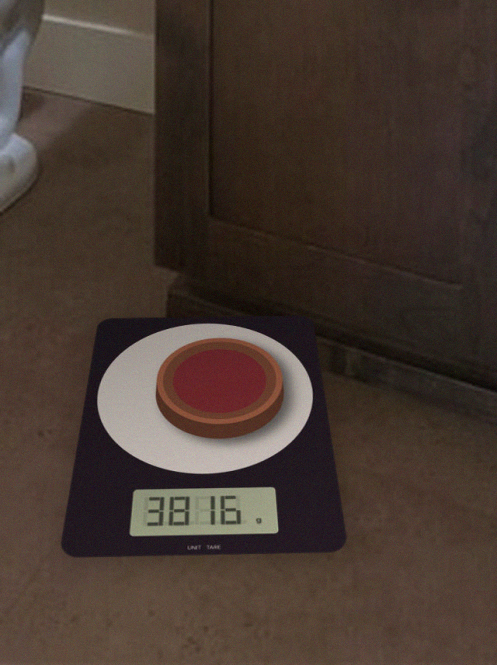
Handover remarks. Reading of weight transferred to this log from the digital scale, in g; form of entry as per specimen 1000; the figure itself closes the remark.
3816
